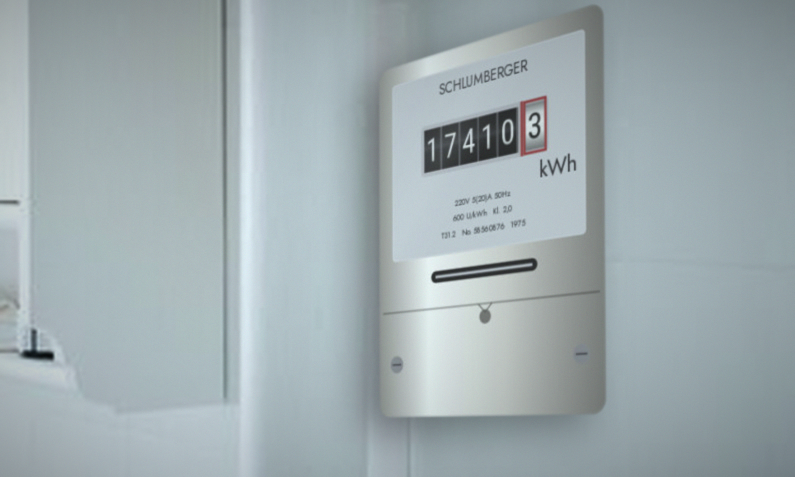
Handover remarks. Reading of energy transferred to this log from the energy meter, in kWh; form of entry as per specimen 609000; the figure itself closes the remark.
17410.3
